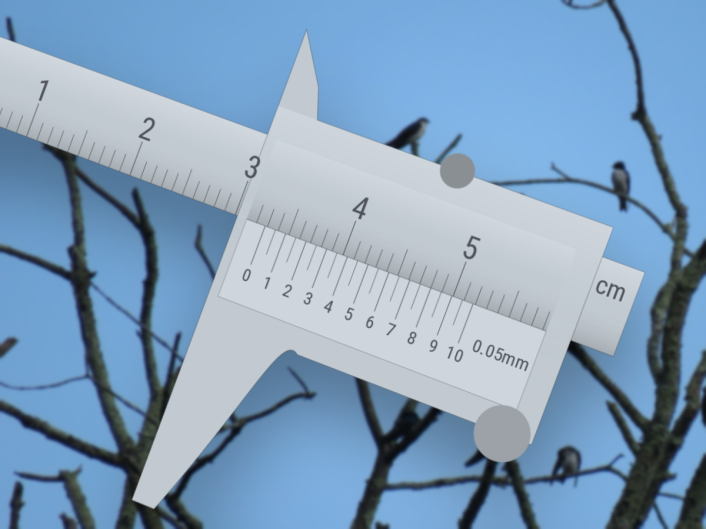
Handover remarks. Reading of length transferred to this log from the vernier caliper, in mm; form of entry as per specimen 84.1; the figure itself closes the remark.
32.8
